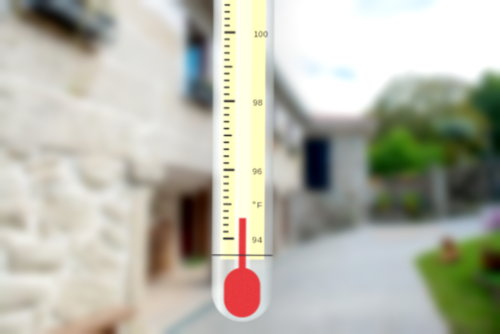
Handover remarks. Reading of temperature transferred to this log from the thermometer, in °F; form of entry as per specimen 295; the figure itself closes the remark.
94.6
